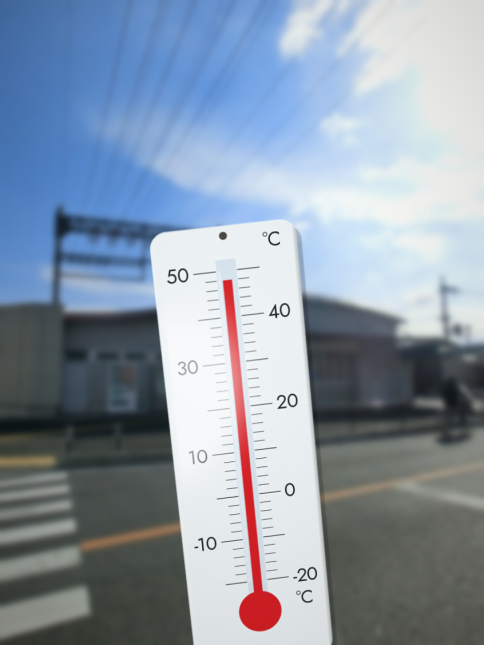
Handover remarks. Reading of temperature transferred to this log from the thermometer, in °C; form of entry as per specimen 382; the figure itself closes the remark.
48
